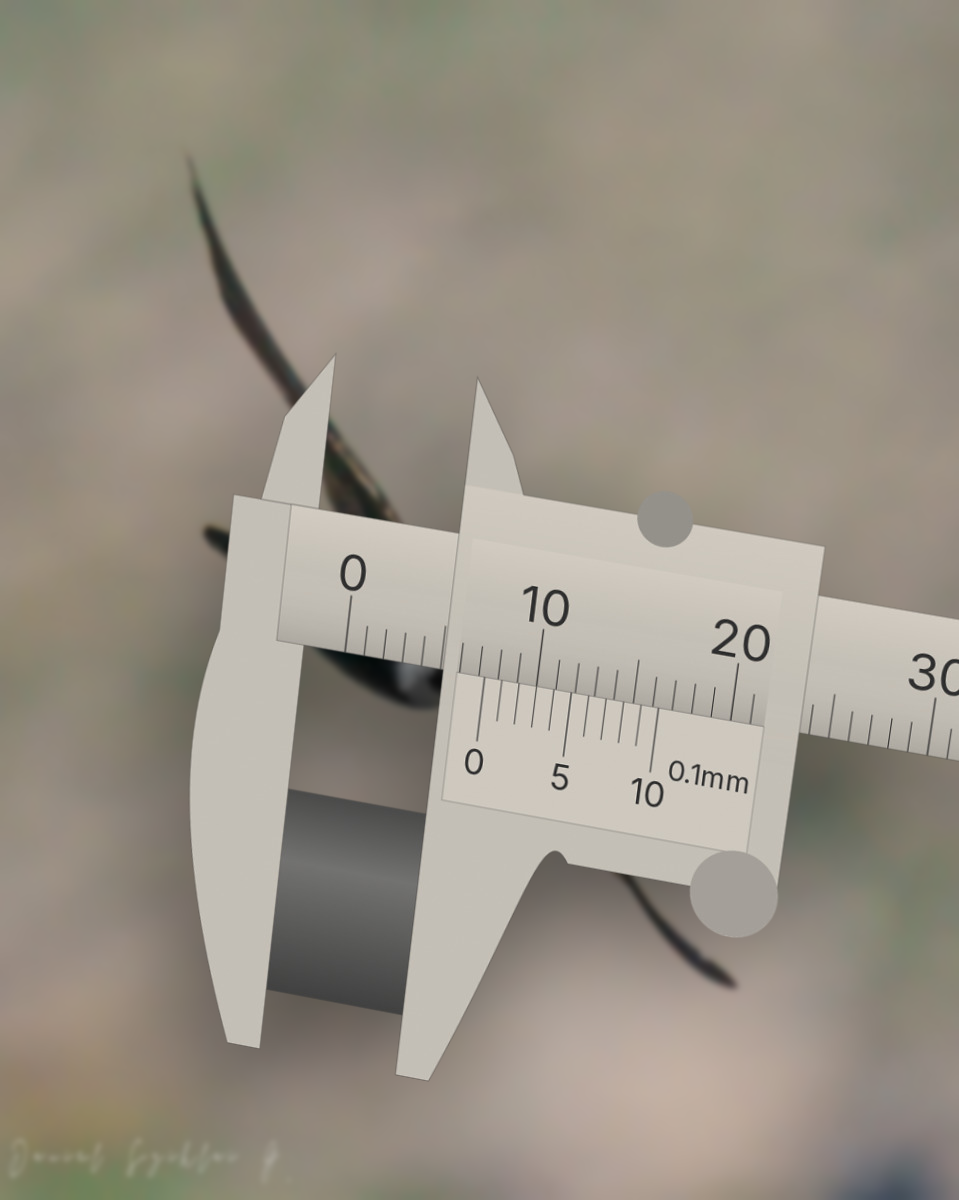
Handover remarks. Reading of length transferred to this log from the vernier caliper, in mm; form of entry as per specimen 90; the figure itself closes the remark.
7.3
